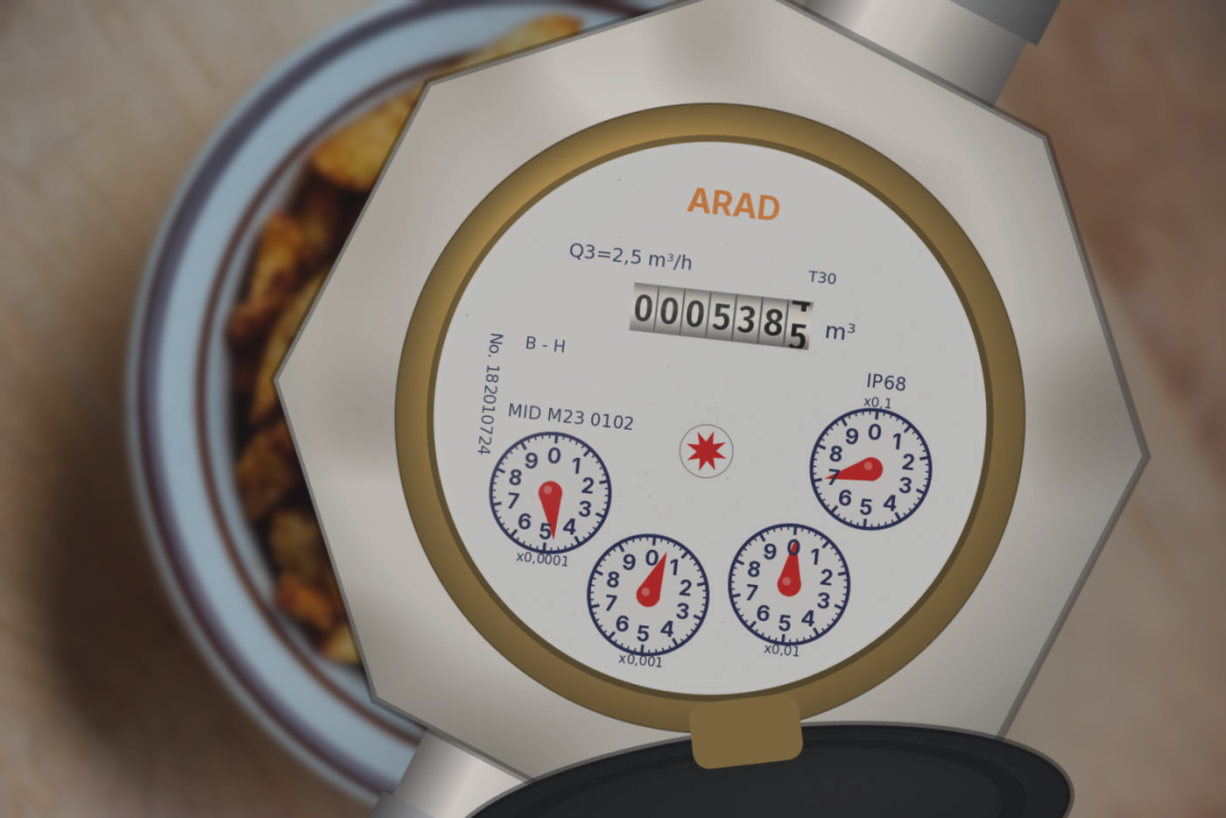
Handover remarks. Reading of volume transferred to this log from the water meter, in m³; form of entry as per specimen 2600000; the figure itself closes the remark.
5384.7004
